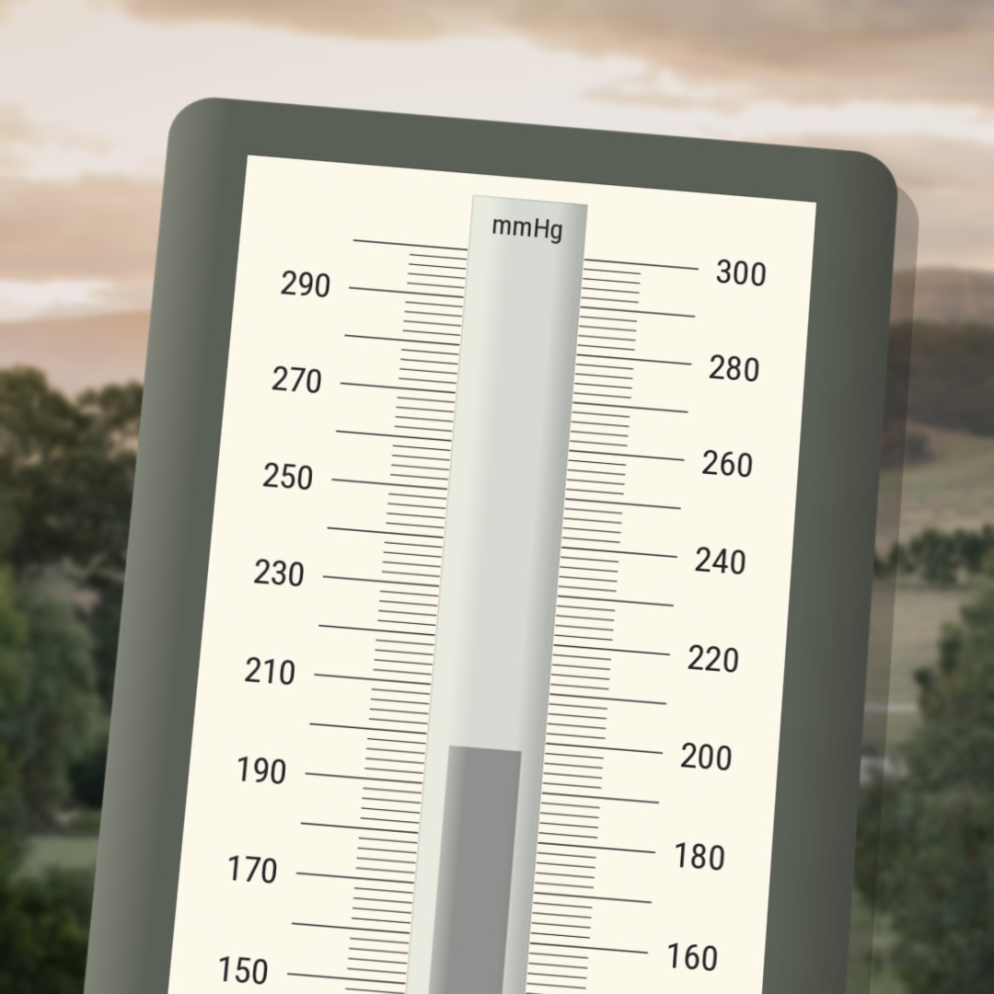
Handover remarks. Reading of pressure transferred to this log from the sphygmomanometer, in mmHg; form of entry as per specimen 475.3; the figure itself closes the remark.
198
